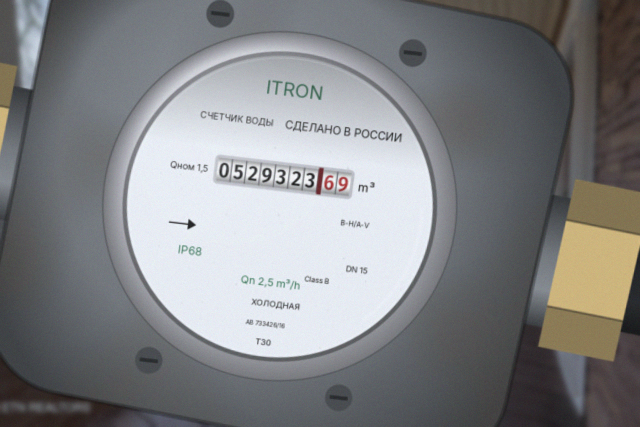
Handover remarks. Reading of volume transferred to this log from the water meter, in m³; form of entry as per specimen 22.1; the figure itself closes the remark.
529323.69
